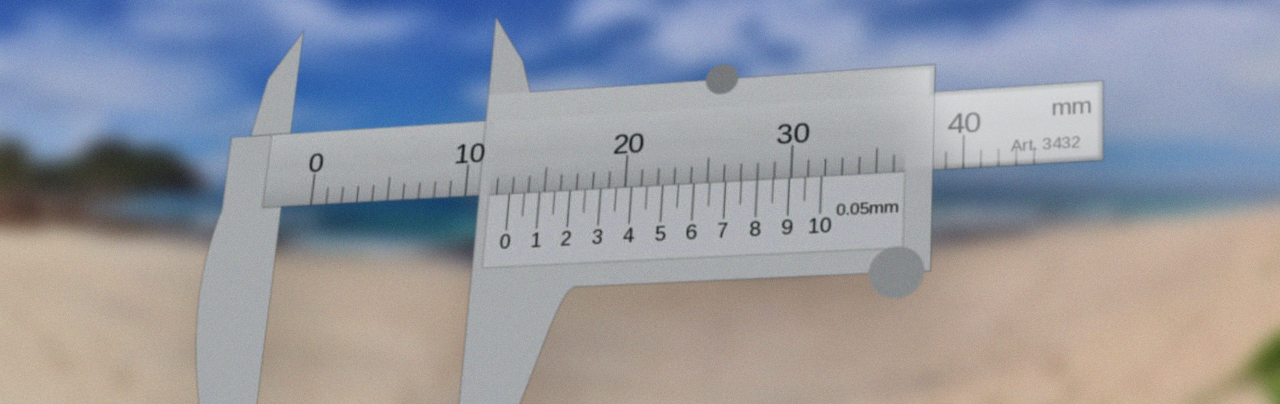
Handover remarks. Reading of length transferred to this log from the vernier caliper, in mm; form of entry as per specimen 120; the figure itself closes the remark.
12.8
